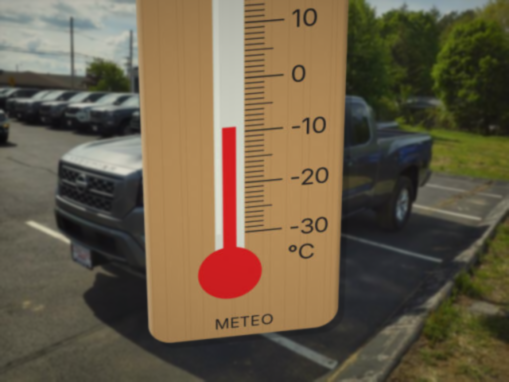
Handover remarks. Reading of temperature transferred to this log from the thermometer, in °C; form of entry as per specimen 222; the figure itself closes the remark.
-9
